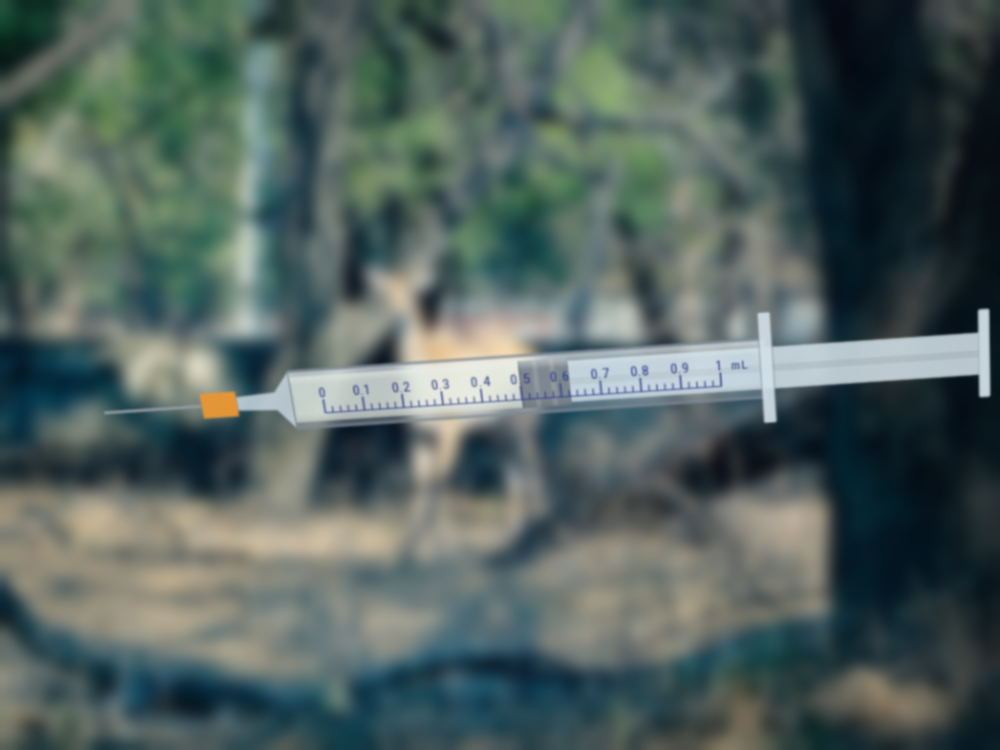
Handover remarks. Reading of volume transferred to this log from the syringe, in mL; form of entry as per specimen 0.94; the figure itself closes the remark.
0.5
